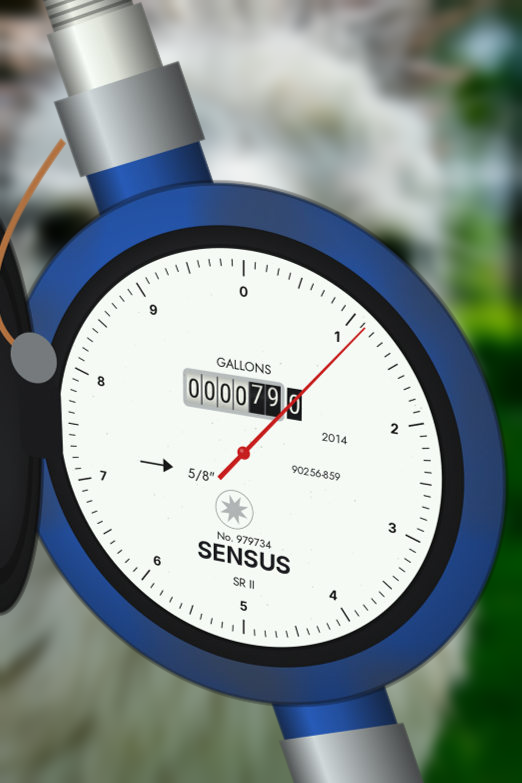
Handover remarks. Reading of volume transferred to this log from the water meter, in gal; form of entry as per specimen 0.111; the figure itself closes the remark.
791.1
